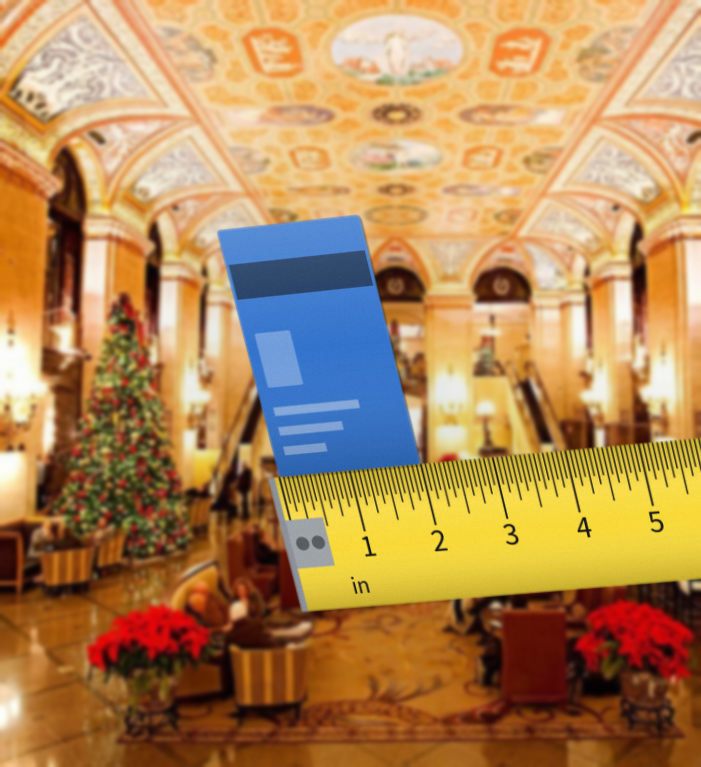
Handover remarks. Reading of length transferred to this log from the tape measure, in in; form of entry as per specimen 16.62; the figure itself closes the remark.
2
